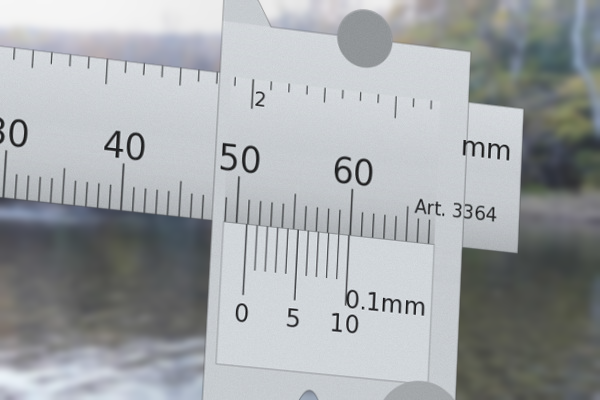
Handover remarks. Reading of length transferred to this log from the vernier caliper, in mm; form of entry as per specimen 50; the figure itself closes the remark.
50.9
